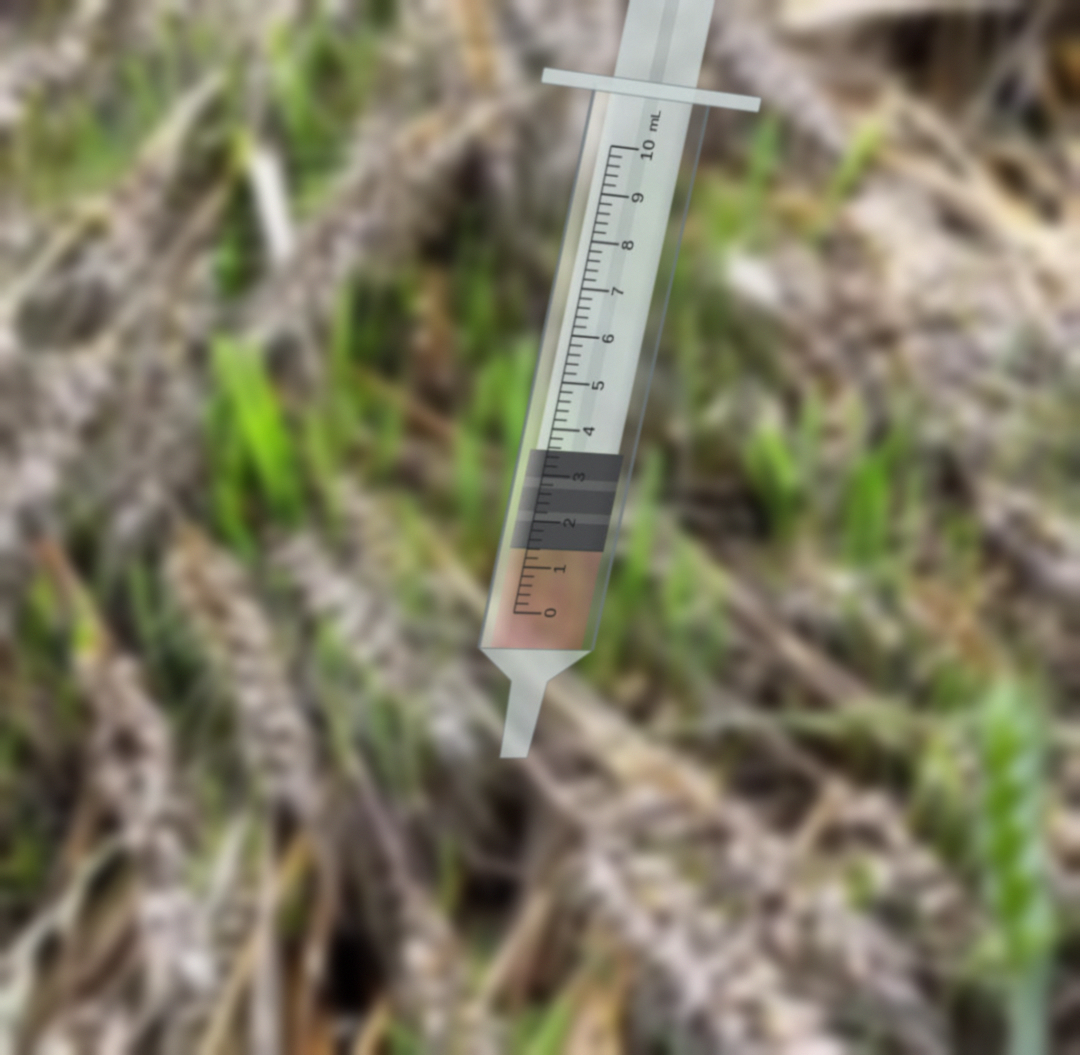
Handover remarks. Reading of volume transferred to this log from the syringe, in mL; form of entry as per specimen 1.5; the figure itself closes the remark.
1.4
